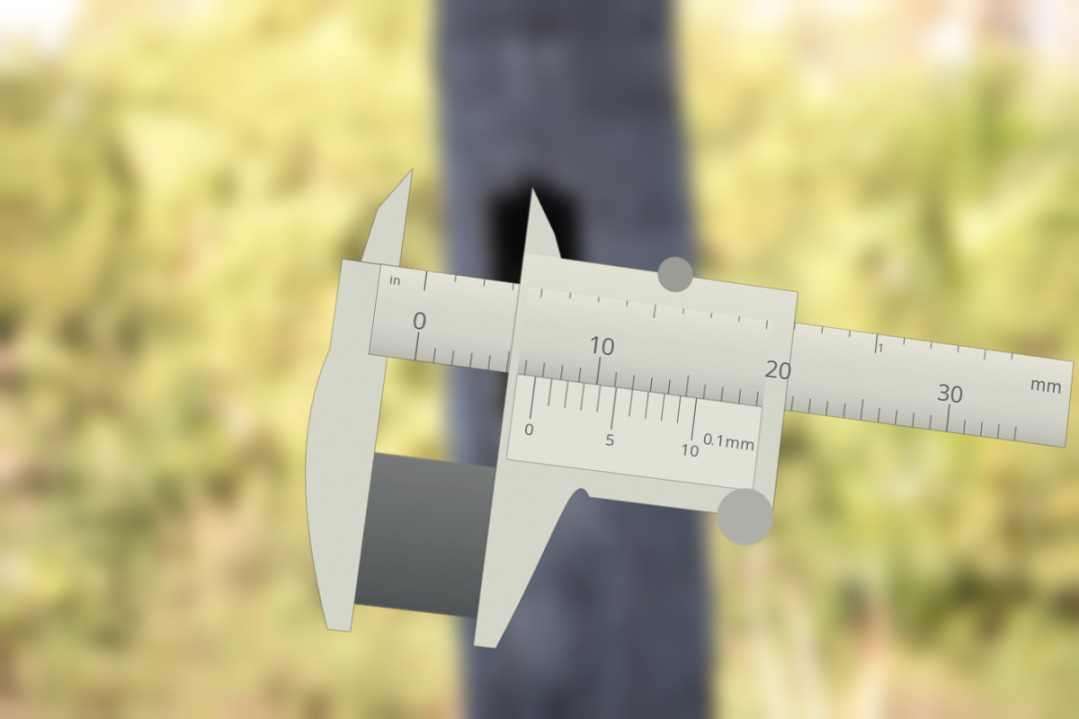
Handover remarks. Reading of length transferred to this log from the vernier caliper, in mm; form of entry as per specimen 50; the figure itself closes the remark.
6.6
